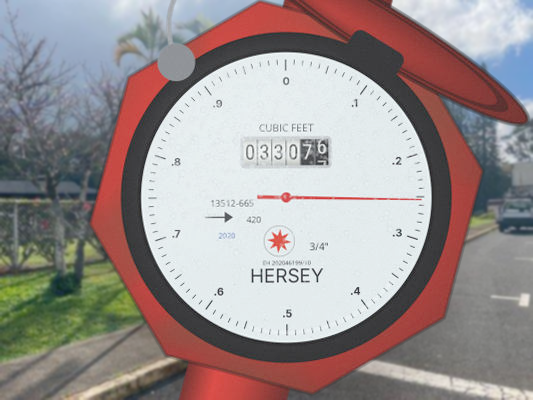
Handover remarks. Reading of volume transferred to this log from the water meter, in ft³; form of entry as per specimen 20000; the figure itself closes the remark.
33076.25
